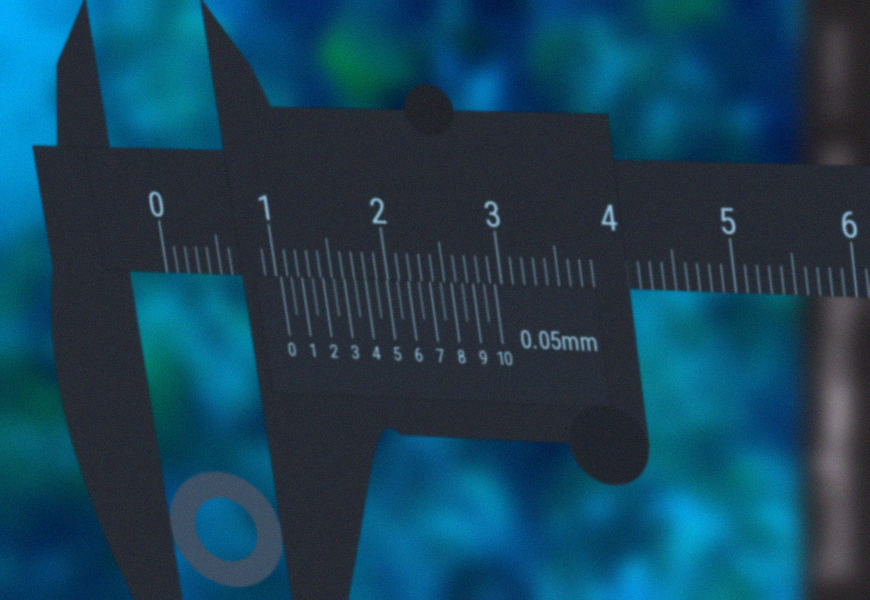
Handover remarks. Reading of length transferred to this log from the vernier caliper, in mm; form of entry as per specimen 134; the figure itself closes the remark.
10.4
